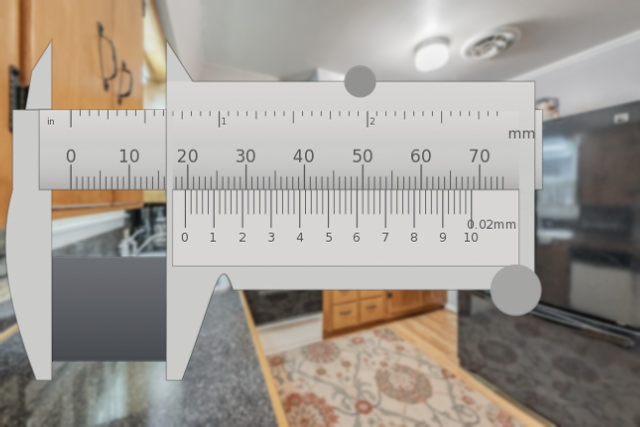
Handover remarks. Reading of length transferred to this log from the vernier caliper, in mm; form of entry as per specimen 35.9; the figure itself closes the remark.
19.6
